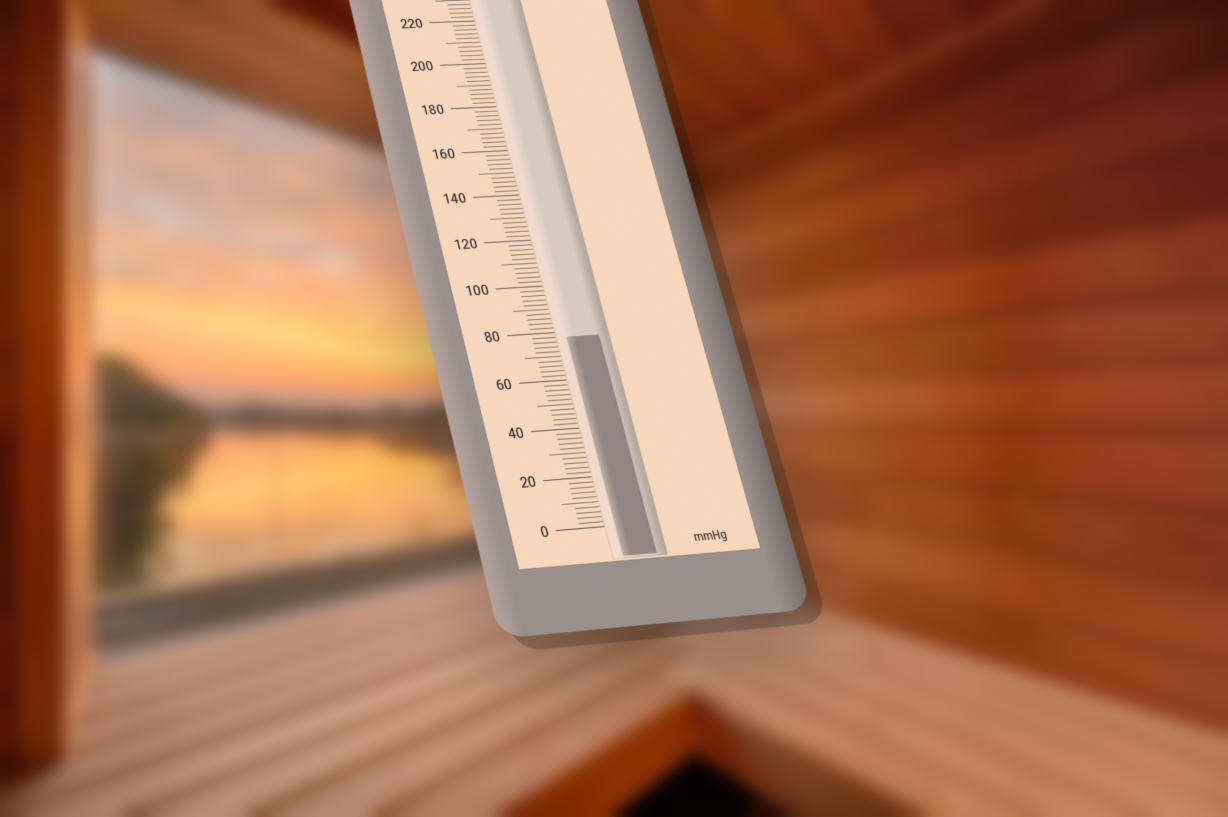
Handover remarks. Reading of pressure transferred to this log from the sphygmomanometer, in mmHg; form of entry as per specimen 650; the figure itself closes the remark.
78
